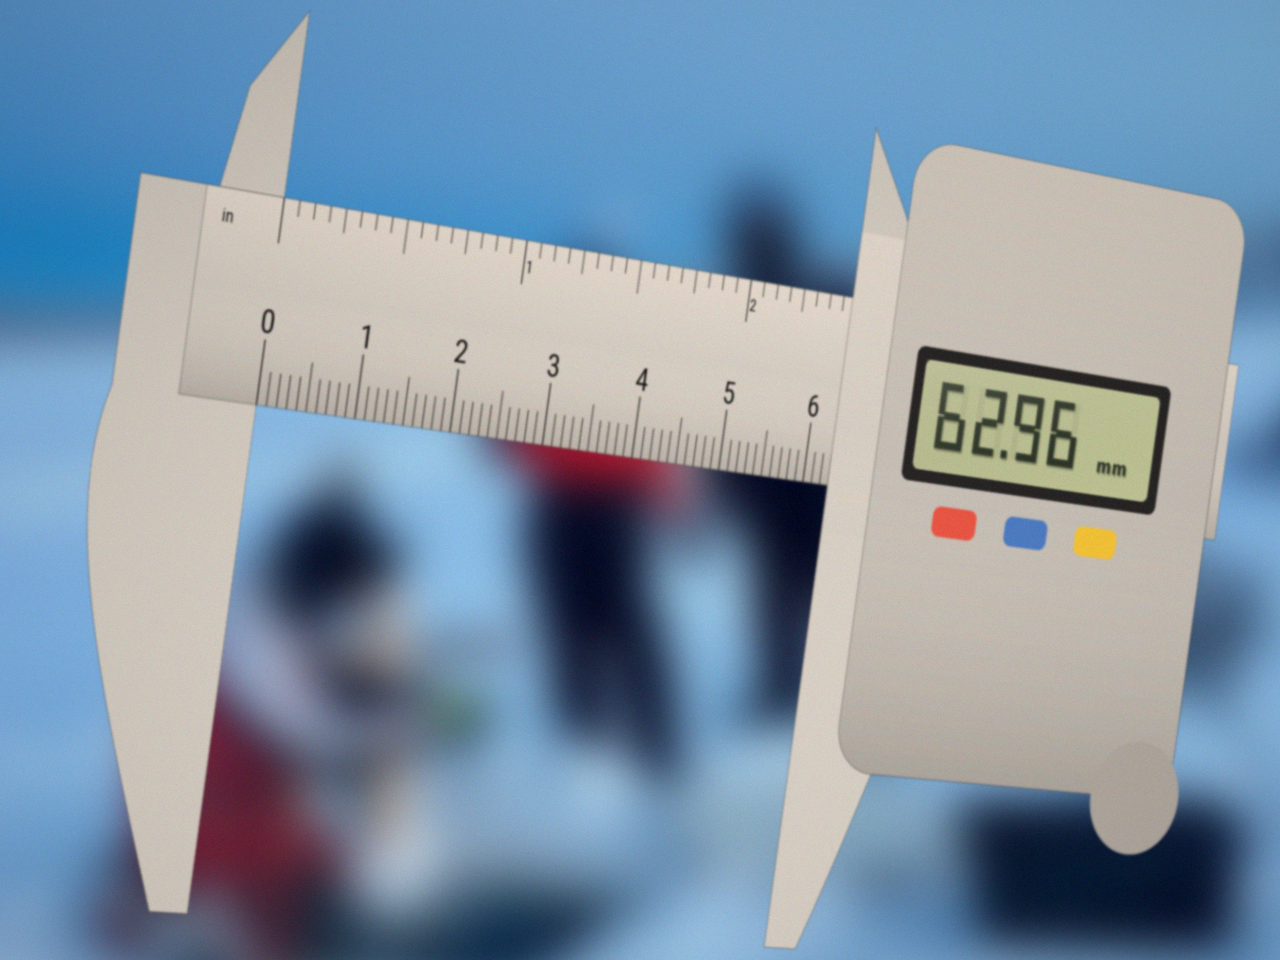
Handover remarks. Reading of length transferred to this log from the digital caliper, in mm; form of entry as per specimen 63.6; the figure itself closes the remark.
62.96
